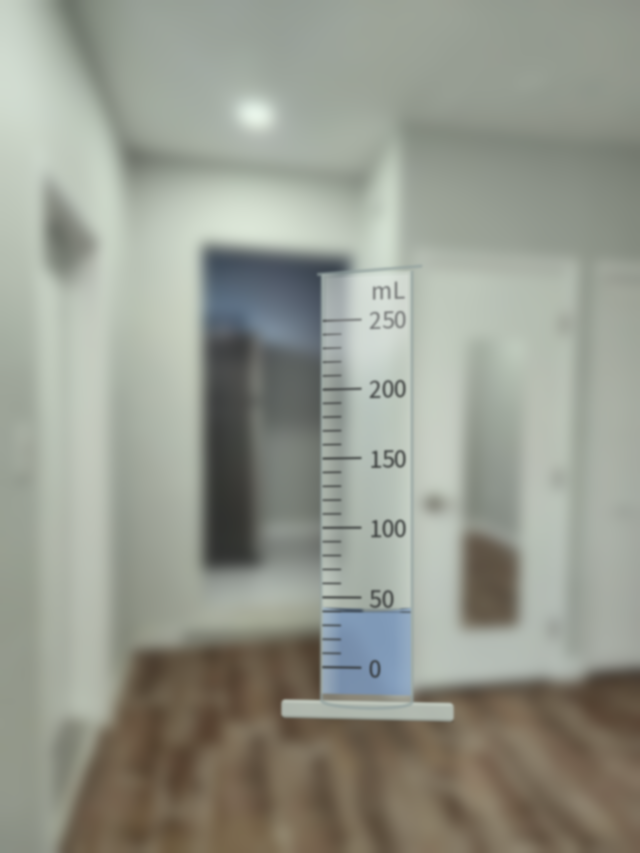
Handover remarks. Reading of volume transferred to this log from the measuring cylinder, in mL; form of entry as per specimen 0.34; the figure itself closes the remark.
40
